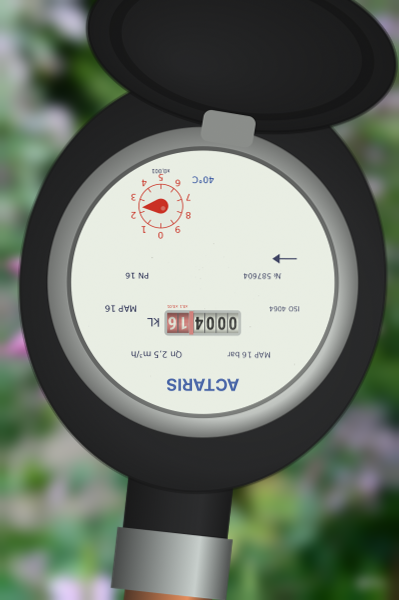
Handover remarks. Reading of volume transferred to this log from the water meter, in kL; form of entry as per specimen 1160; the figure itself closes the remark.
4.162
